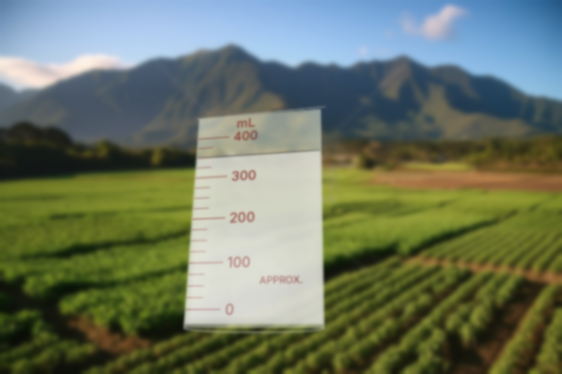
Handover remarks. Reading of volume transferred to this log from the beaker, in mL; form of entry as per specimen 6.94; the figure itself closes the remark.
350
